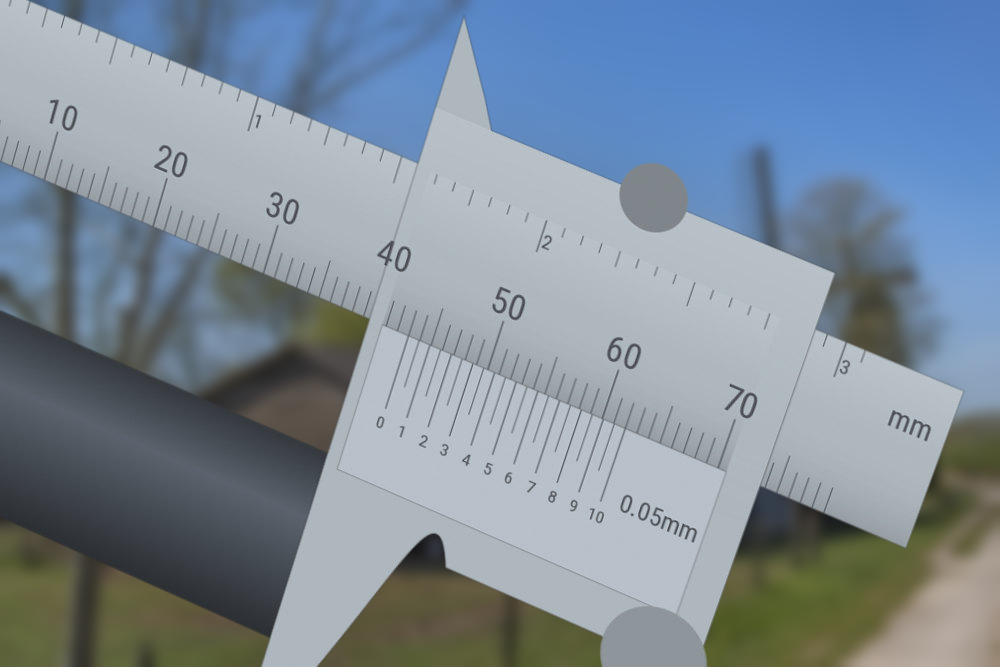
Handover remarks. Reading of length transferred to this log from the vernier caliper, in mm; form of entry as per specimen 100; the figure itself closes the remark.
43.0
